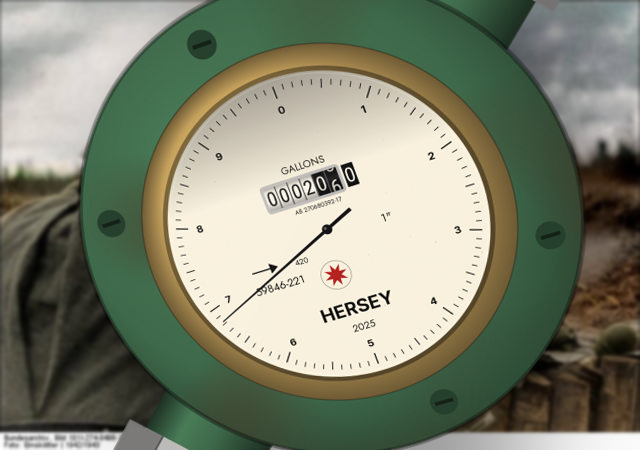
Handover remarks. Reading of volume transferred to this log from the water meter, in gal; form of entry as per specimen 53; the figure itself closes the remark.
2056.8
